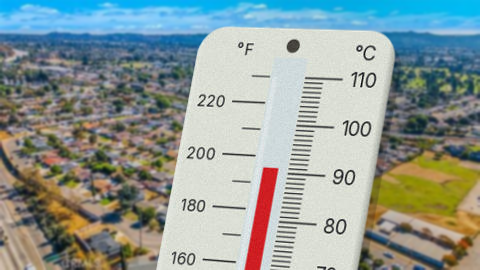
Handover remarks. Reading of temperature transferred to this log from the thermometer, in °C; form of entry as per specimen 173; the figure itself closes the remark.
91
